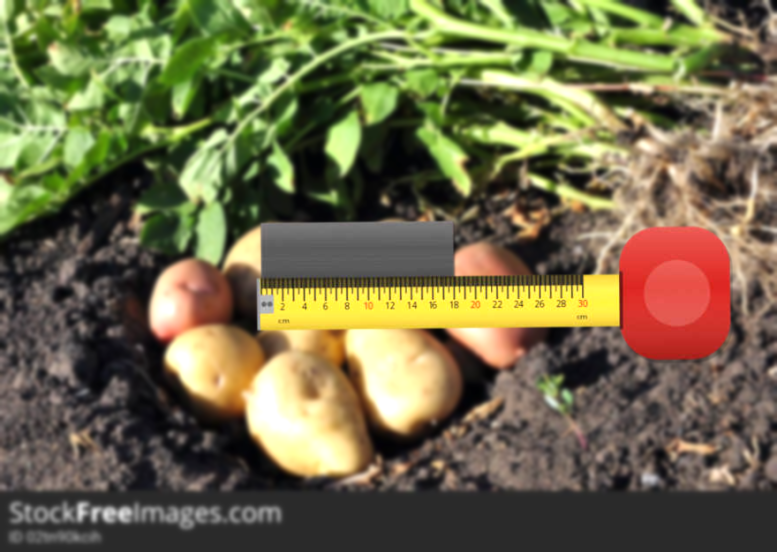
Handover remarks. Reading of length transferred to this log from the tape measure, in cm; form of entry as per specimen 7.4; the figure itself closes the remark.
18
